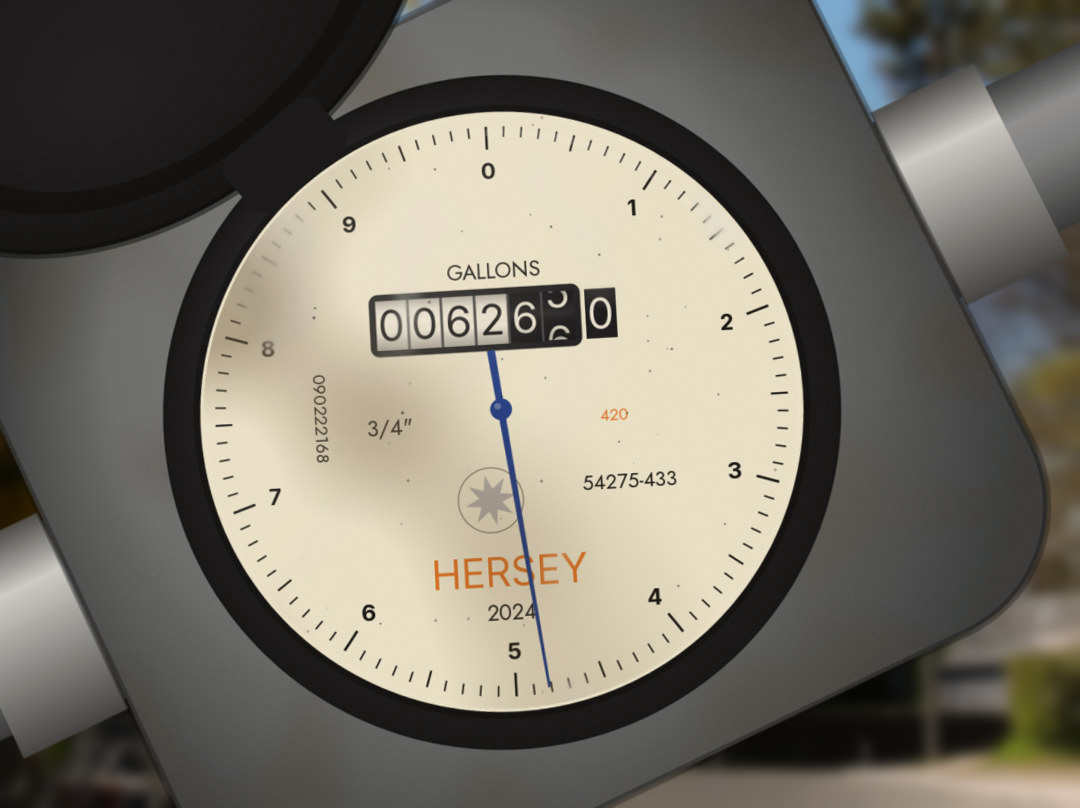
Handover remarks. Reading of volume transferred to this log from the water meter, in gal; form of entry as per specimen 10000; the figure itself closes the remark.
62654.8
